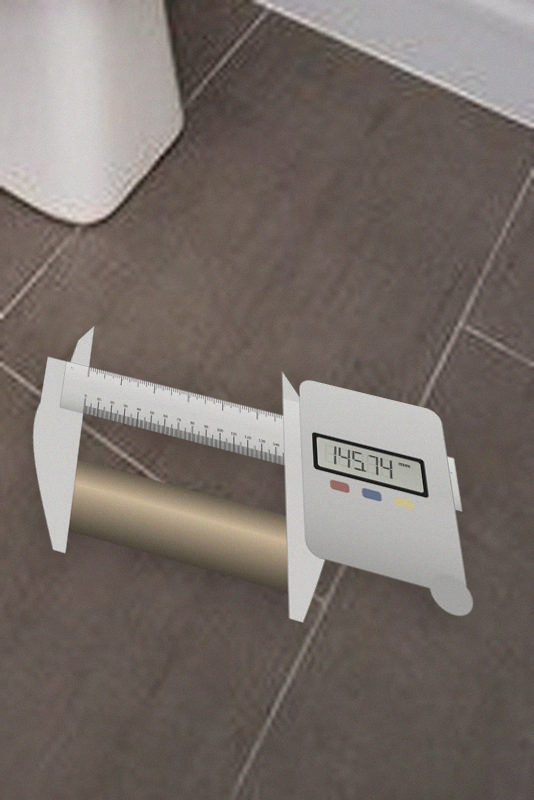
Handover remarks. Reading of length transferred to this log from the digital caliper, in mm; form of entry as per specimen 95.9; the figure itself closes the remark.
145.74
